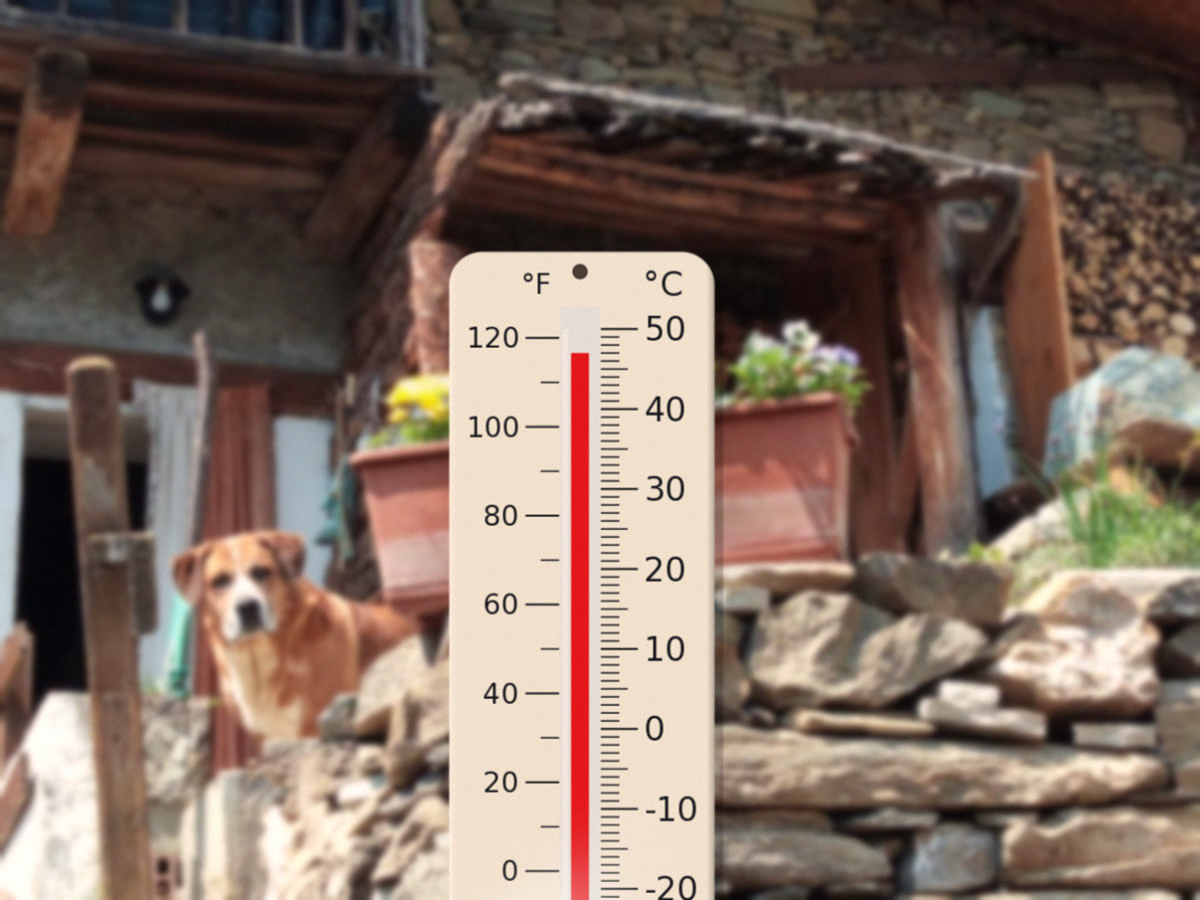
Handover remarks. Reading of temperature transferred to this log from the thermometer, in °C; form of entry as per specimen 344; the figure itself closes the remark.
47
